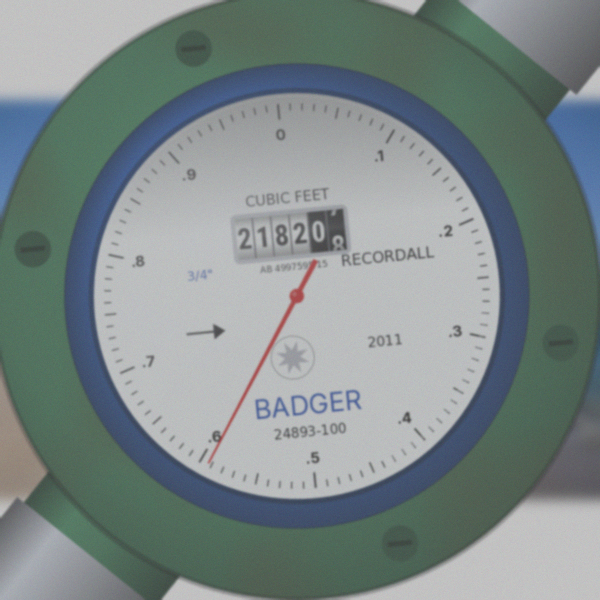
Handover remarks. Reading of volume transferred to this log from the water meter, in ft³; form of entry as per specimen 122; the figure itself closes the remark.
218207.59
